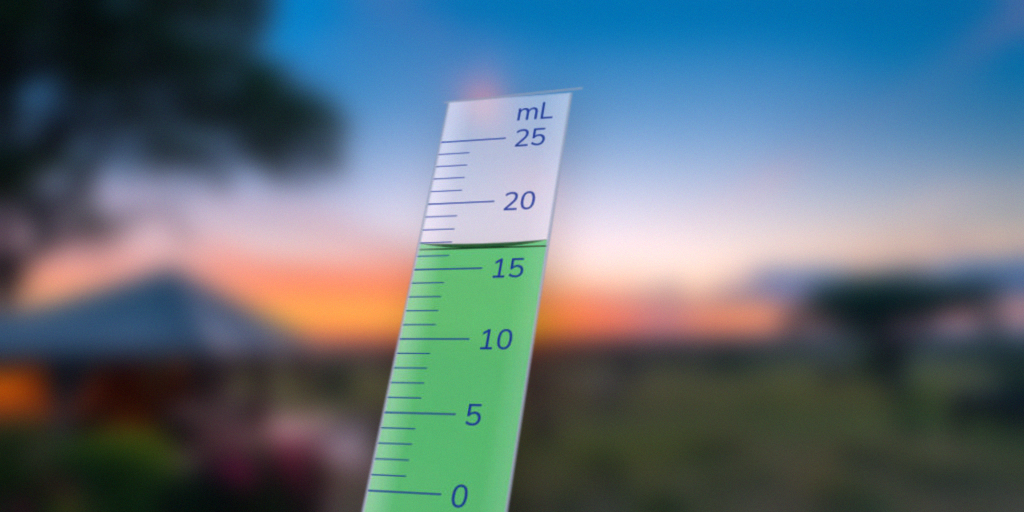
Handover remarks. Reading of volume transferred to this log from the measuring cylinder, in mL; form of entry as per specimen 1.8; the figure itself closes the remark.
16.5
